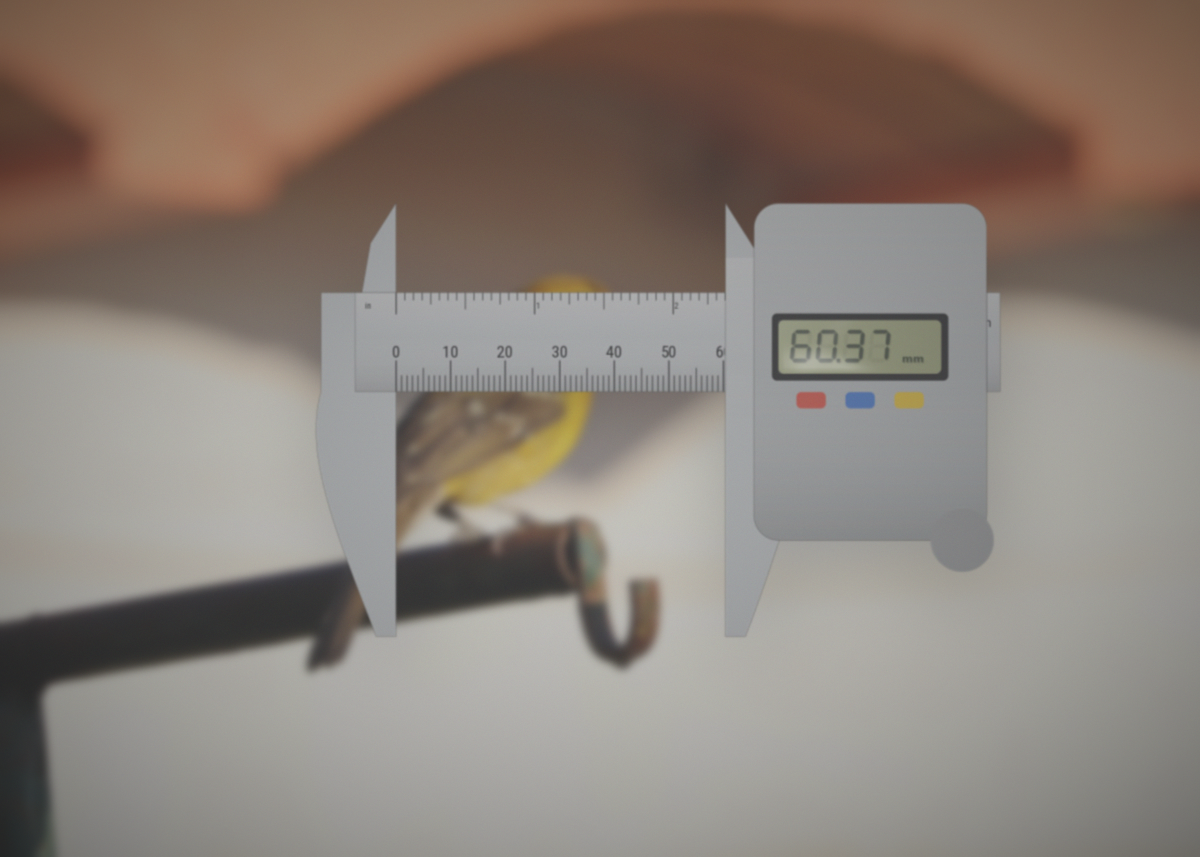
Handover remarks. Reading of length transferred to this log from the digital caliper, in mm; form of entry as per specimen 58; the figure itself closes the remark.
60.37
